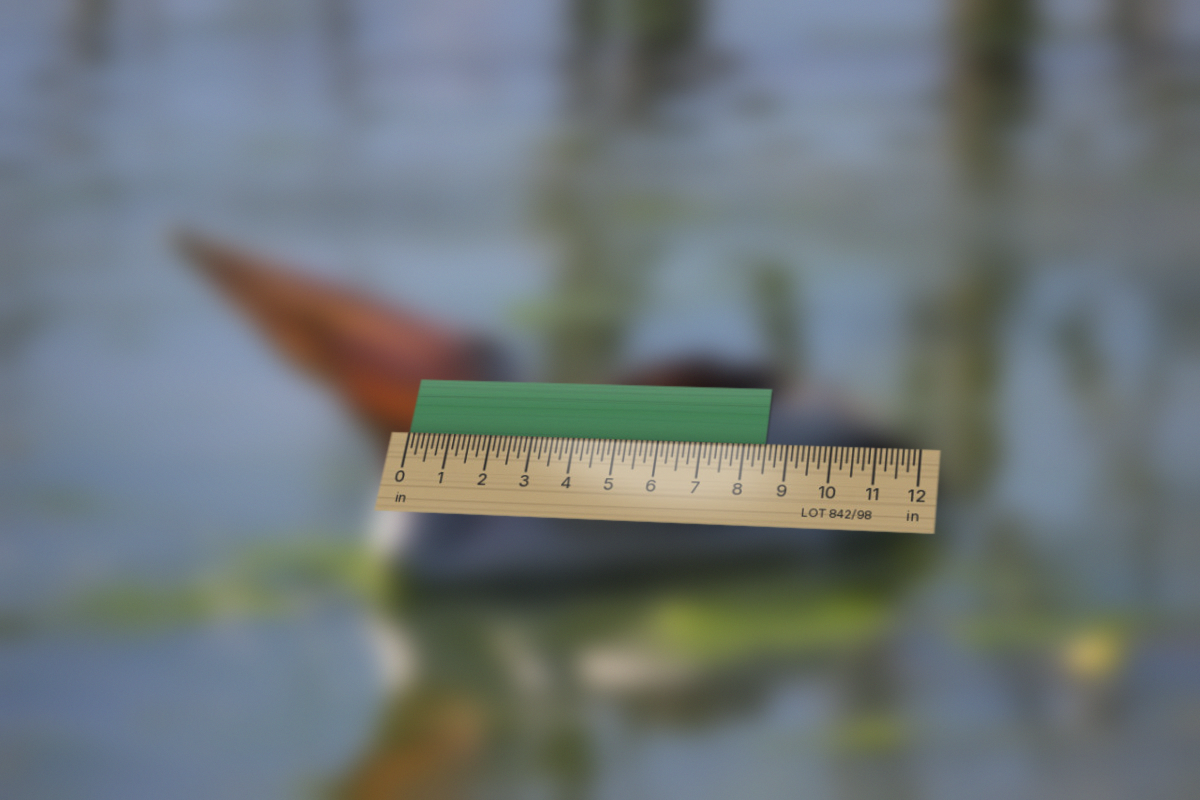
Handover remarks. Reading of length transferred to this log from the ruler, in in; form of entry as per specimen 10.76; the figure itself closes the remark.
8.5
